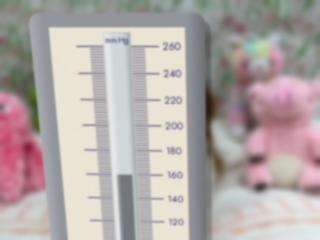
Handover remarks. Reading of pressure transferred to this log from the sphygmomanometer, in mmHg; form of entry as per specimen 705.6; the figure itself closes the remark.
160
